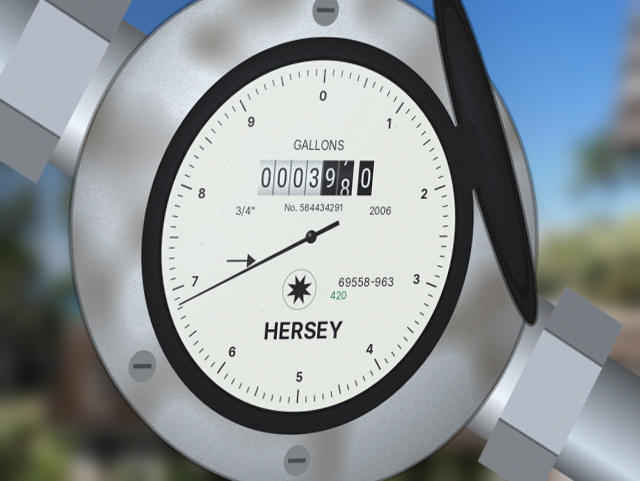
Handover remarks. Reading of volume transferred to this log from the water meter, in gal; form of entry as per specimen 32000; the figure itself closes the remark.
3976.8
